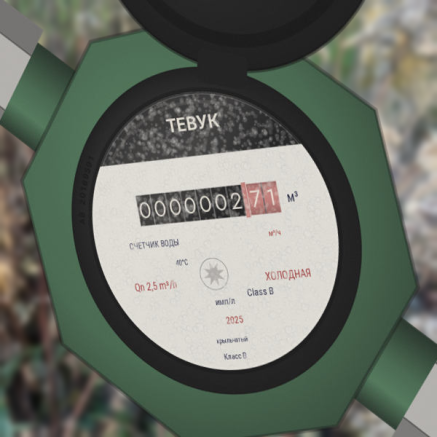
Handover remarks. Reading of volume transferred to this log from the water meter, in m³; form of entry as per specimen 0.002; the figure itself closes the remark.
2.71
